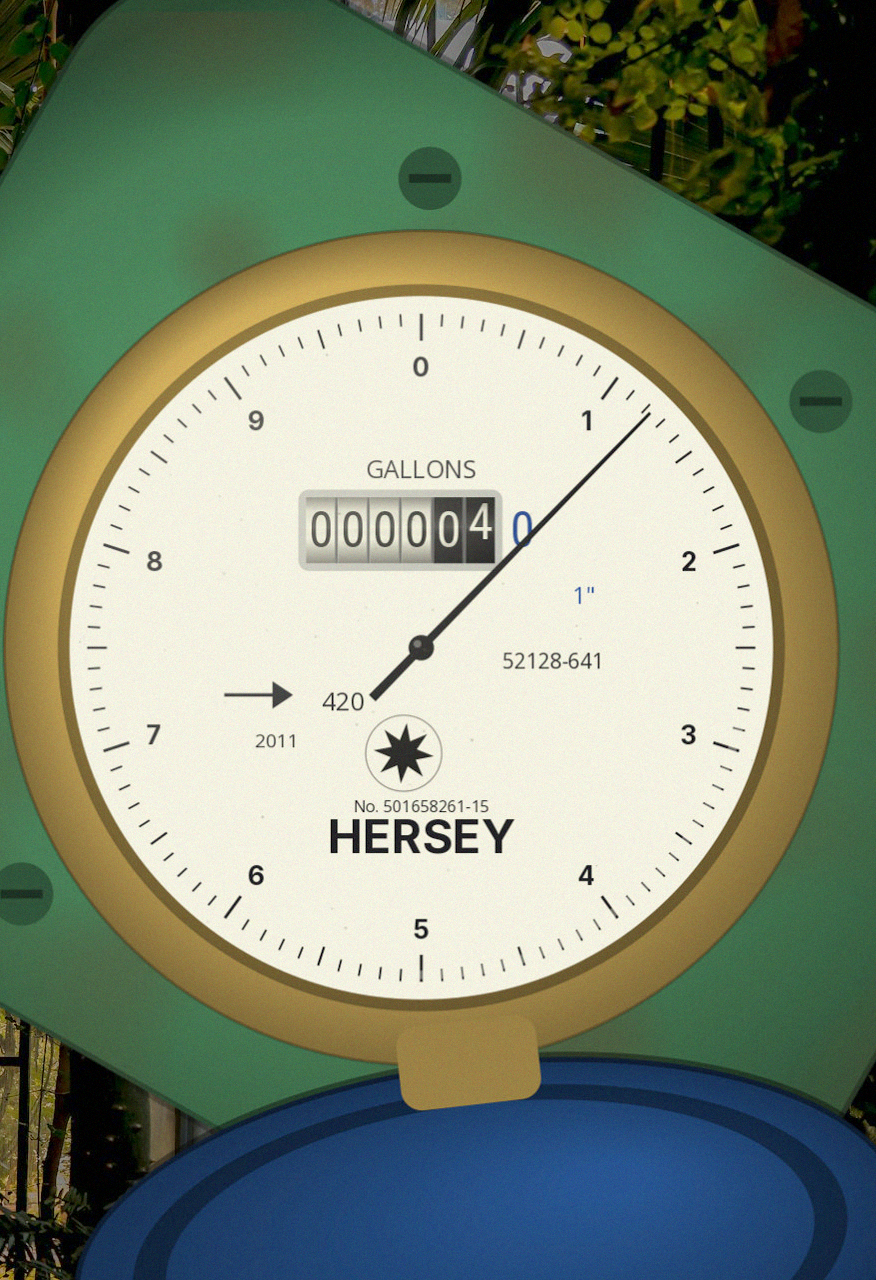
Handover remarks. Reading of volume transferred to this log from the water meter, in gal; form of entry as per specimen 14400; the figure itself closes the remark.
41.2
